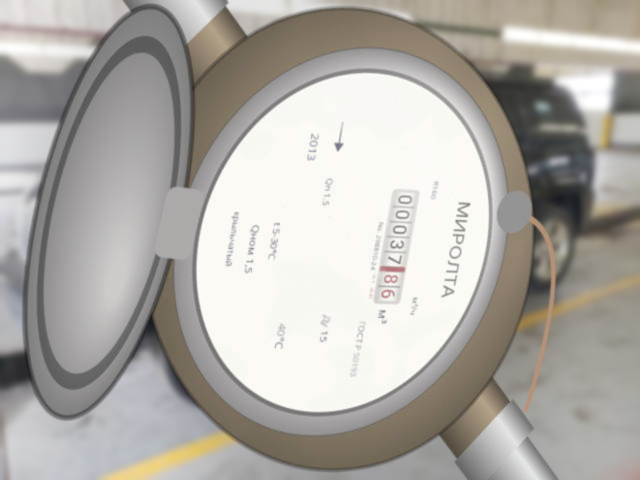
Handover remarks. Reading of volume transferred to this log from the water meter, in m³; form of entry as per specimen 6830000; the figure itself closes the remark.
37.86
